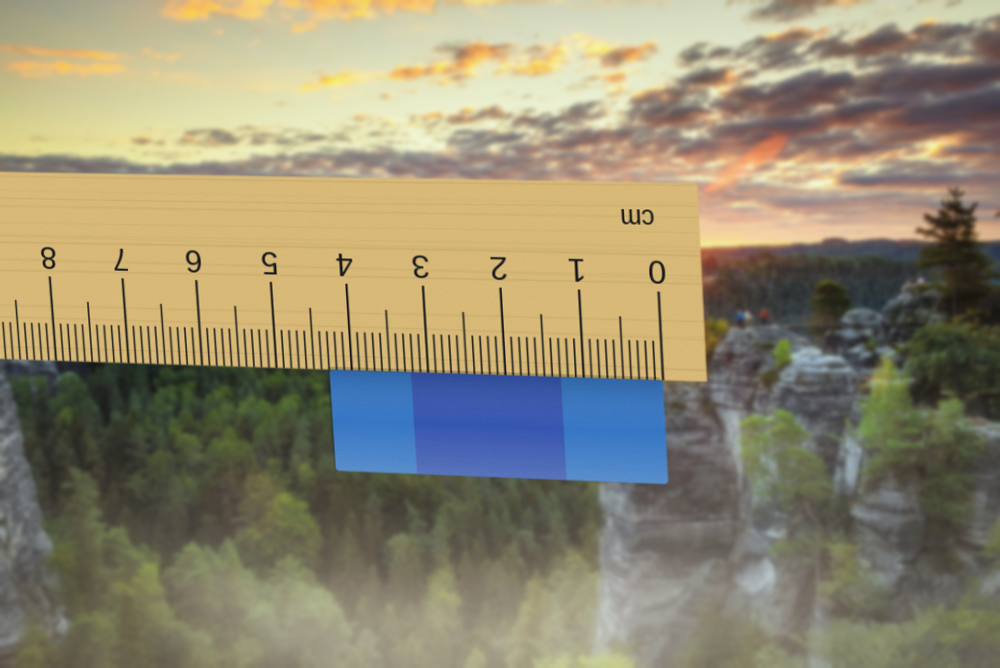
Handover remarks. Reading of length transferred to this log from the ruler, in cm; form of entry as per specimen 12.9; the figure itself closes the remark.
4.3
